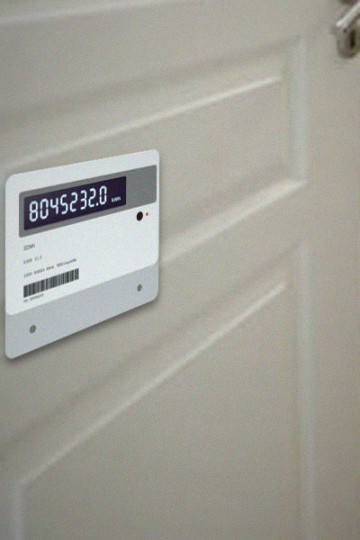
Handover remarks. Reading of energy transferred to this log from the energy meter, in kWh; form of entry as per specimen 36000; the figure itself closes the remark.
8045232.0
